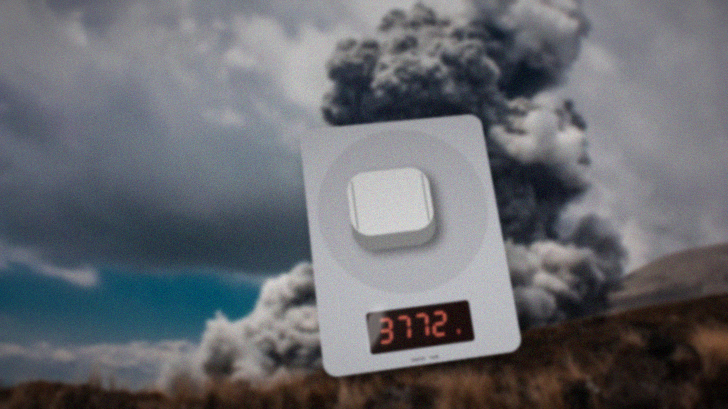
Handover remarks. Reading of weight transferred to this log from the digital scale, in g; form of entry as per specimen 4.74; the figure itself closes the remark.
3772
